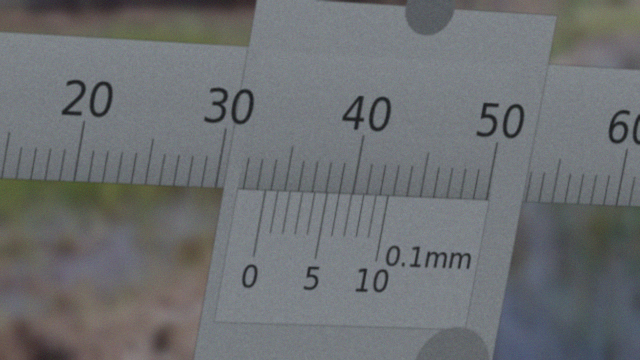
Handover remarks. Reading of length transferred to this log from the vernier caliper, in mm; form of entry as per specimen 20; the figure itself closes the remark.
33.6
